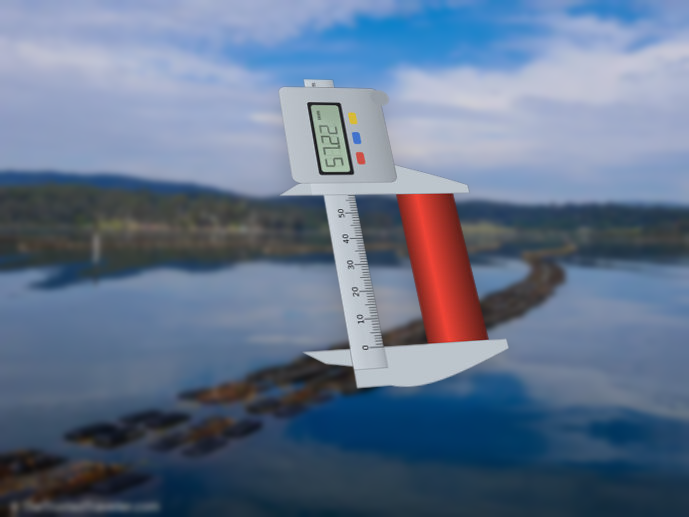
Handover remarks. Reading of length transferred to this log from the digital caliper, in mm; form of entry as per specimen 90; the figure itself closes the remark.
57.22
